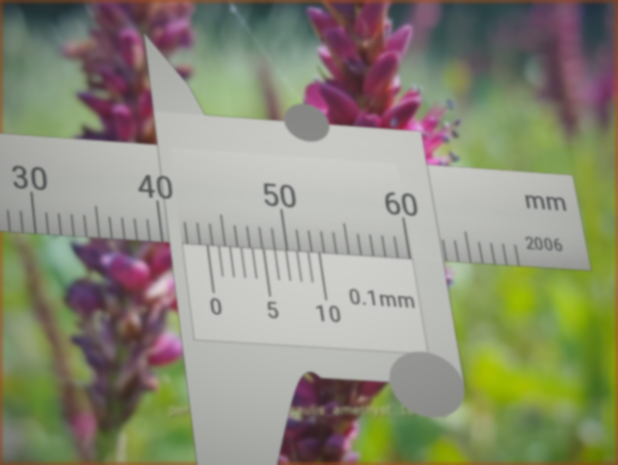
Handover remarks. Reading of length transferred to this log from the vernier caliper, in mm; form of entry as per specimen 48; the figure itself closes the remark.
43.6
